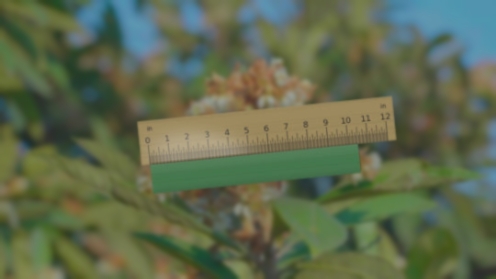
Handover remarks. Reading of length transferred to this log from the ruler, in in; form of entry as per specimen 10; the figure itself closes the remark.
10.5
